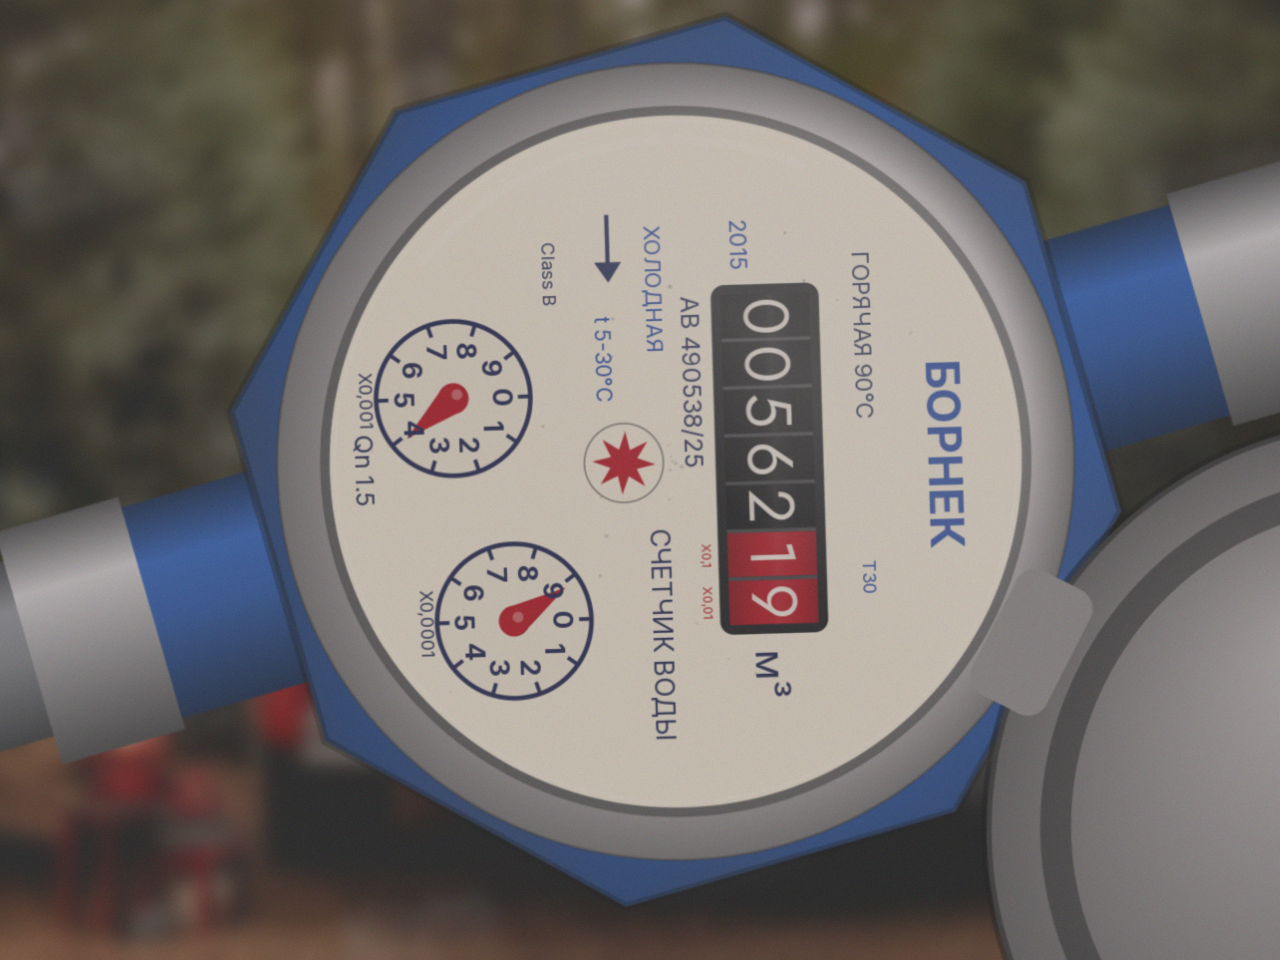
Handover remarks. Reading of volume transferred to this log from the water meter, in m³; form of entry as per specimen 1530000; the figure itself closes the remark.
562.1939
